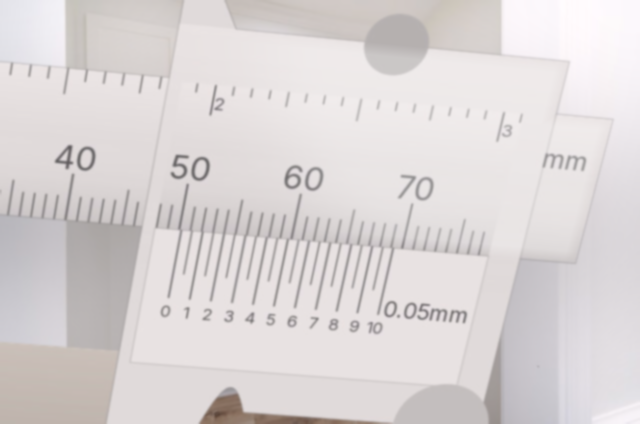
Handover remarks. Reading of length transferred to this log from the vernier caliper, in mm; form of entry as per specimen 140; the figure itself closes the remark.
50.2
